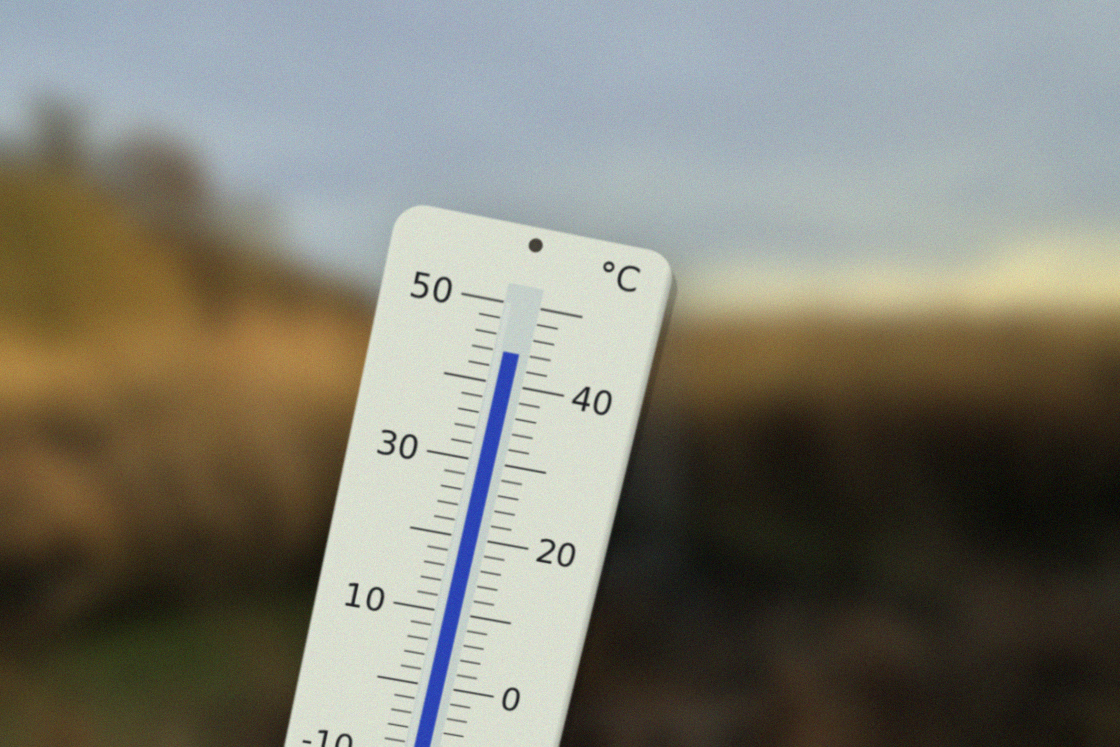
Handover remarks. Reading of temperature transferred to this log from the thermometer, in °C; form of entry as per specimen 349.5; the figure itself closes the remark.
44
